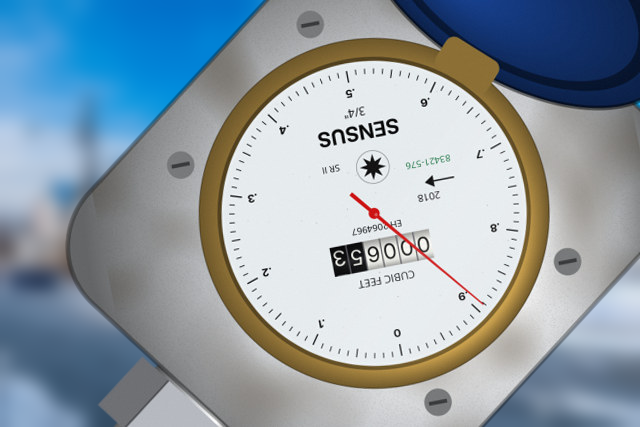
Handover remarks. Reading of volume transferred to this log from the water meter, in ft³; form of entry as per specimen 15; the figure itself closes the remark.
652.89
